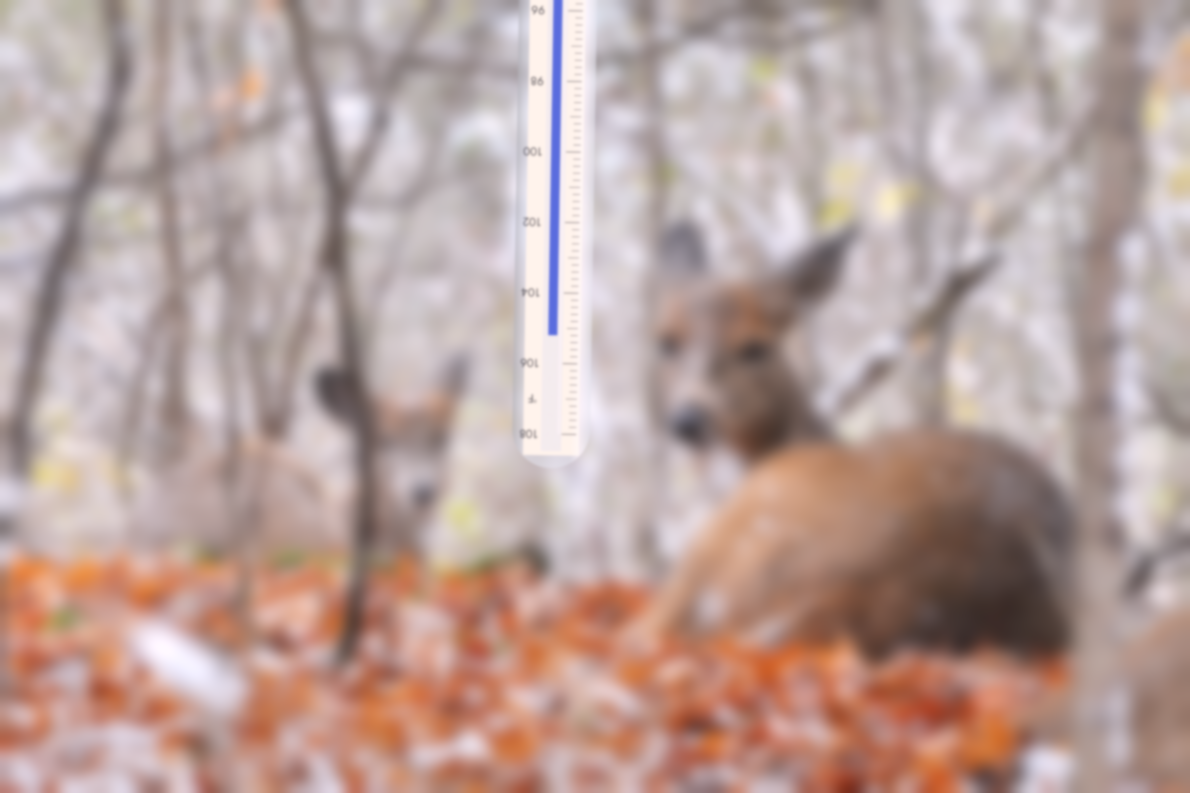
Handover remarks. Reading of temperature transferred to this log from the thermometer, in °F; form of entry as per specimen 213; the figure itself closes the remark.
105.2
